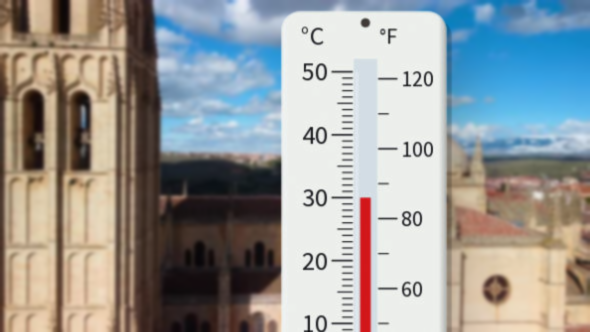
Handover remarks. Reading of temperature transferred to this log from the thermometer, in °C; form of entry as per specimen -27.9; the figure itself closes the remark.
30
